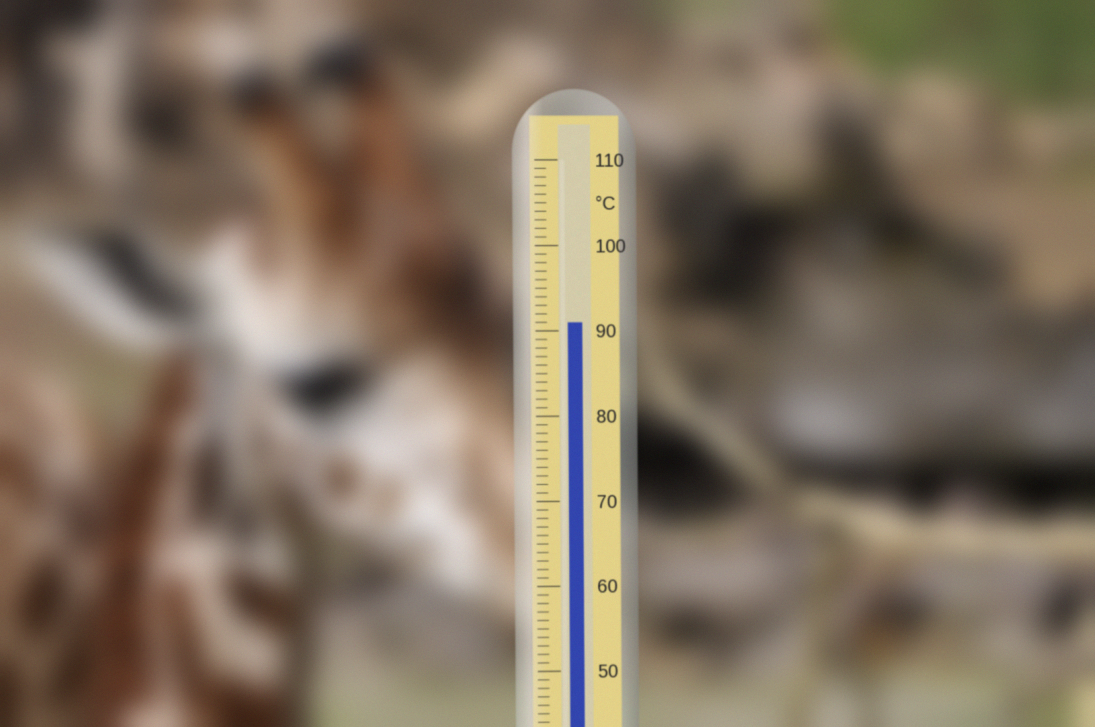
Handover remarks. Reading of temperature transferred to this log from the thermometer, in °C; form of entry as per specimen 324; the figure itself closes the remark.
91
